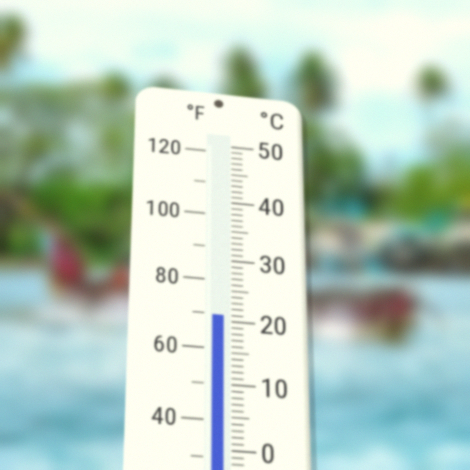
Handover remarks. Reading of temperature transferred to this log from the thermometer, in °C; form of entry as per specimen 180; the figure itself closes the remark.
21
